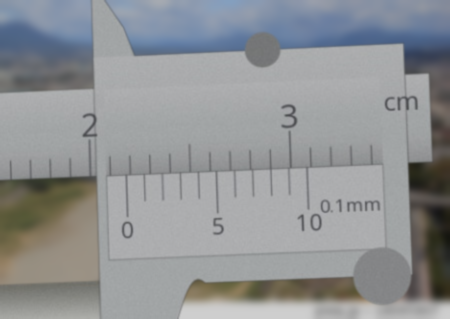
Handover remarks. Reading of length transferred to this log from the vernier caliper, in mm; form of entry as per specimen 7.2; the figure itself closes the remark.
21.8
